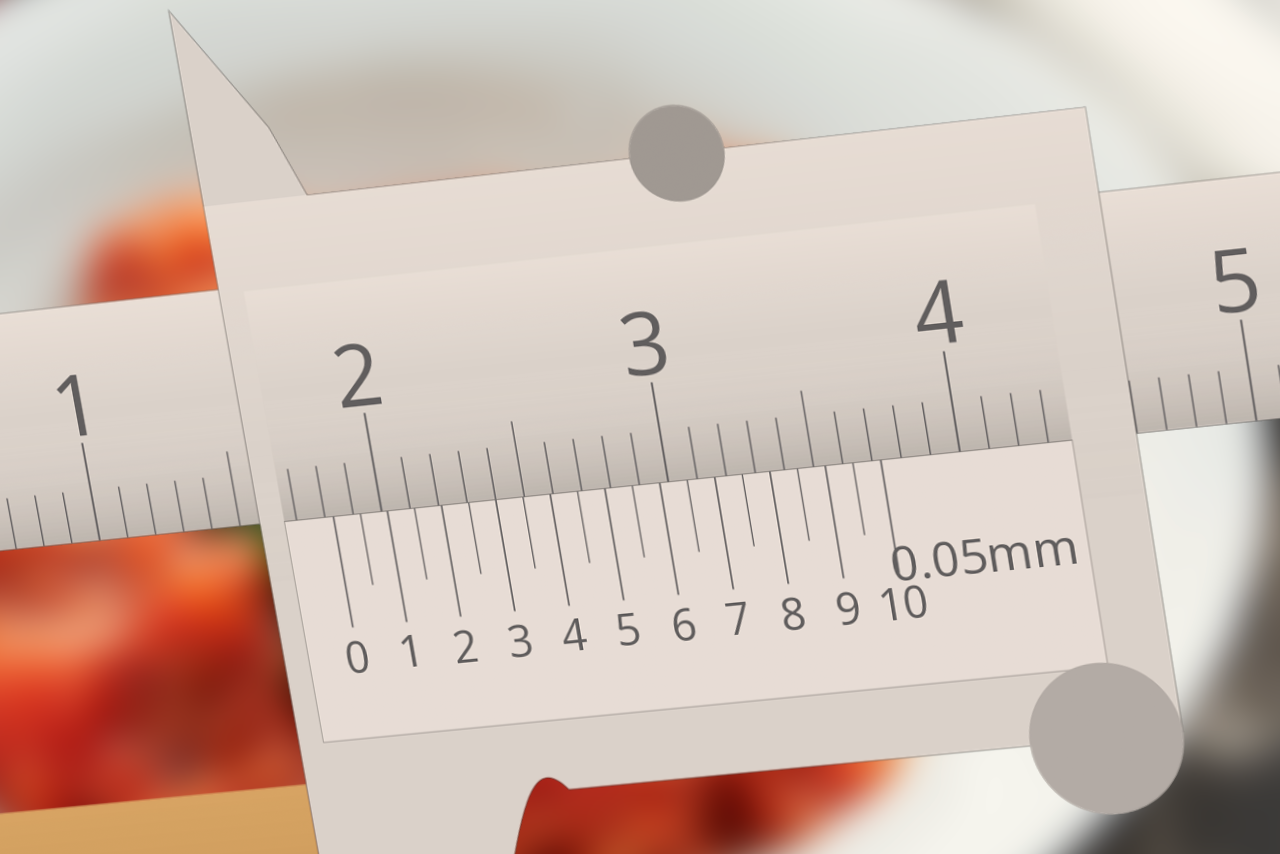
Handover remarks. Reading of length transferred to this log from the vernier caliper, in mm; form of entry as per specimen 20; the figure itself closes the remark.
18.30
